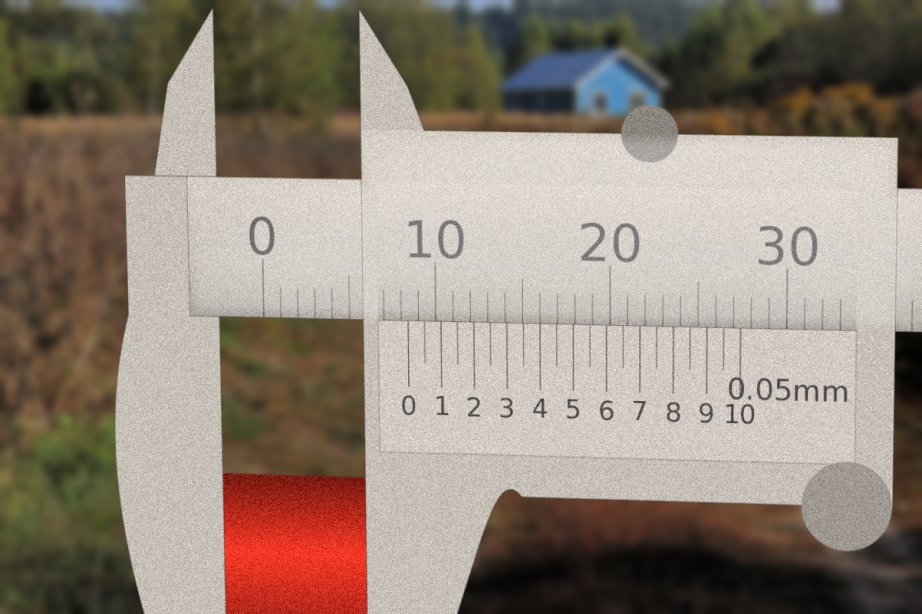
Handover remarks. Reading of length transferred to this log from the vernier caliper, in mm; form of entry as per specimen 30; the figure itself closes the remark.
8.4
